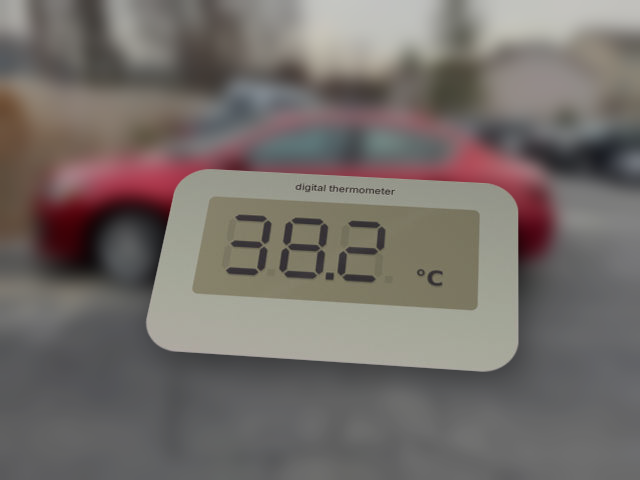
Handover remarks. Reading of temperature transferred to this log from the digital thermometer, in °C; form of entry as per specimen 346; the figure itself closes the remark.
38.2
